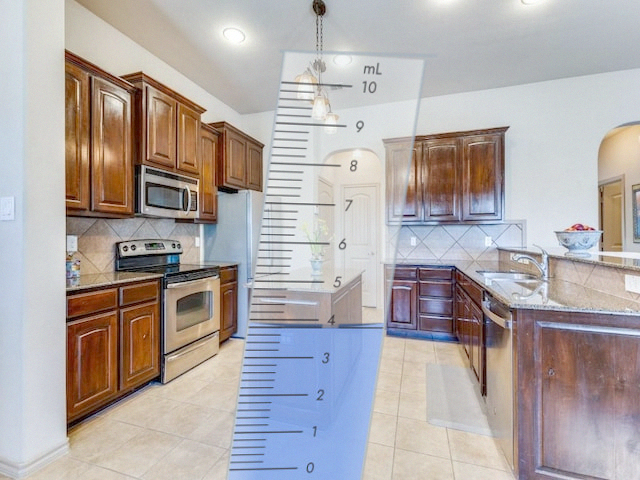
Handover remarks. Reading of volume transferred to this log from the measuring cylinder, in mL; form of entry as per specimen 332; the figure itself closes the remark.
3.8
